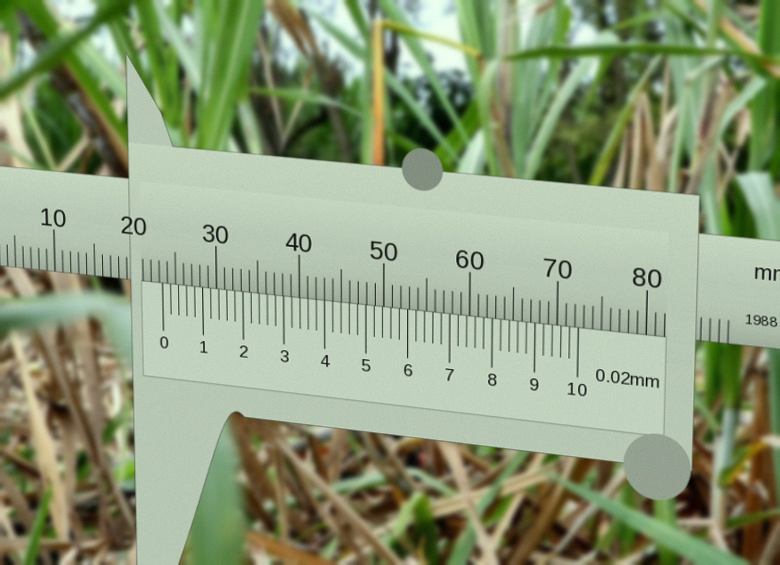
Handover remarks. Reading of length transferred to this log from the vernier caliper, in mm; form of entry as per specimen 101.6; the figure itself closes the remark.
23.4
